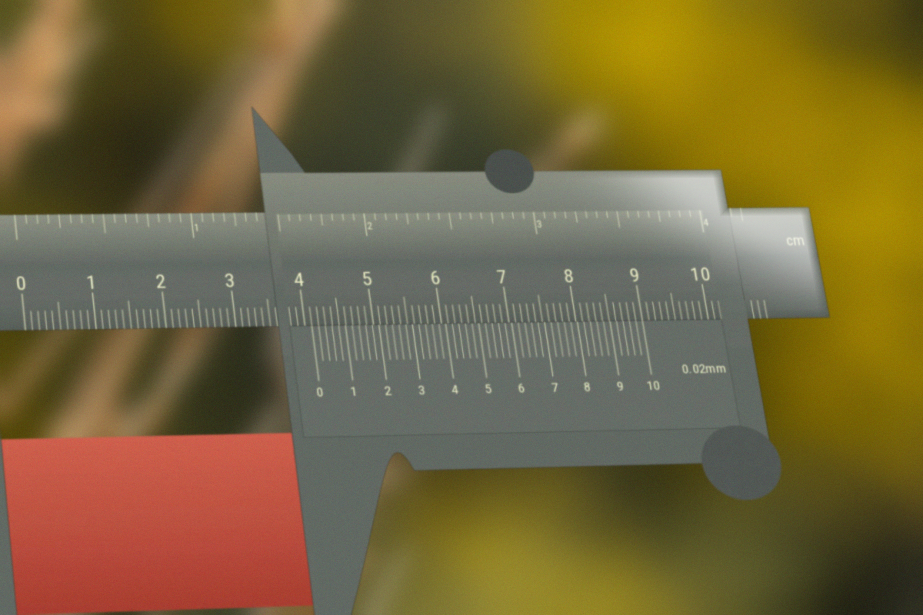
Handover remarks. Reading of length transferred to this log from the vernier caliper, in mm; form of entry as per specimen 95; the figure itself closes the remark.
41.0
